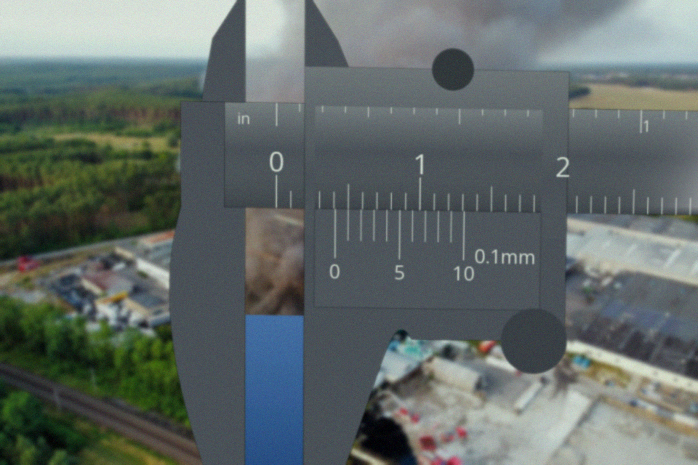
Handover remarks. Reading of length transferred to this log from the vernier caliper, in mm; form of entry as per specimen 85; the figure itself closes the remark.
4.1
